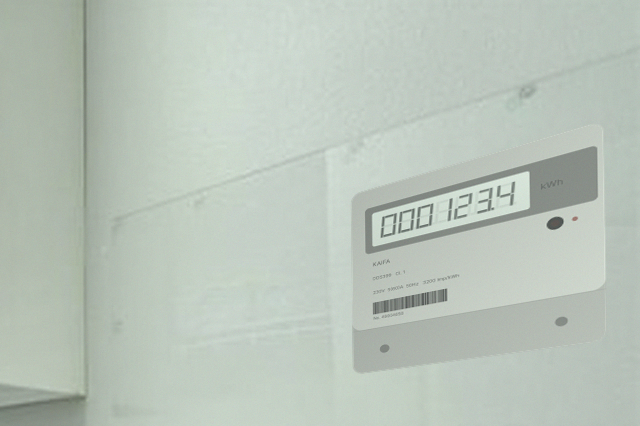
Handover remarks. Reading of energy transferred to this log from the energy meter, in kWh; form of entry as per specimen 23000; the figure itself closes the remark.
123.4
